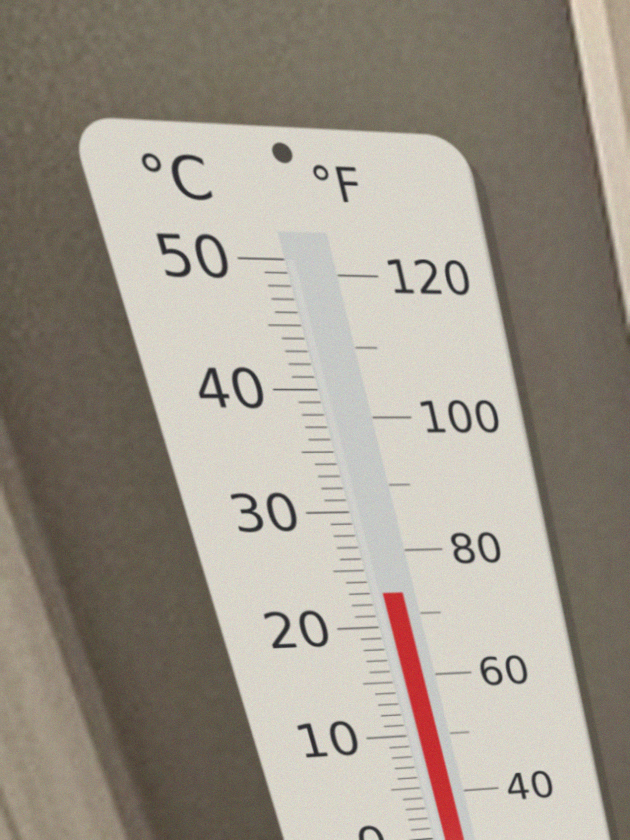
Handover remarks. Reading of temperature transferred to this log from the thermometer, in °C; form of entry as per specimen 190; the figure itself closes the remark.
23
